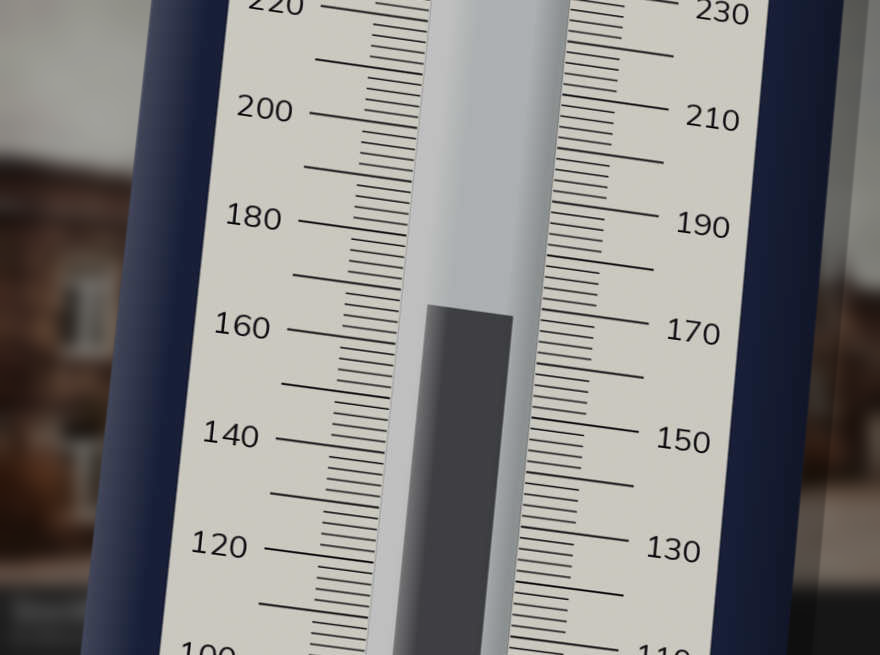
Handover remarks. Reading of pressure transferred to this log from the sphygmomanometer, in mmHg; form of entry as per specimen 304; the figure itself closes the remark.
168
